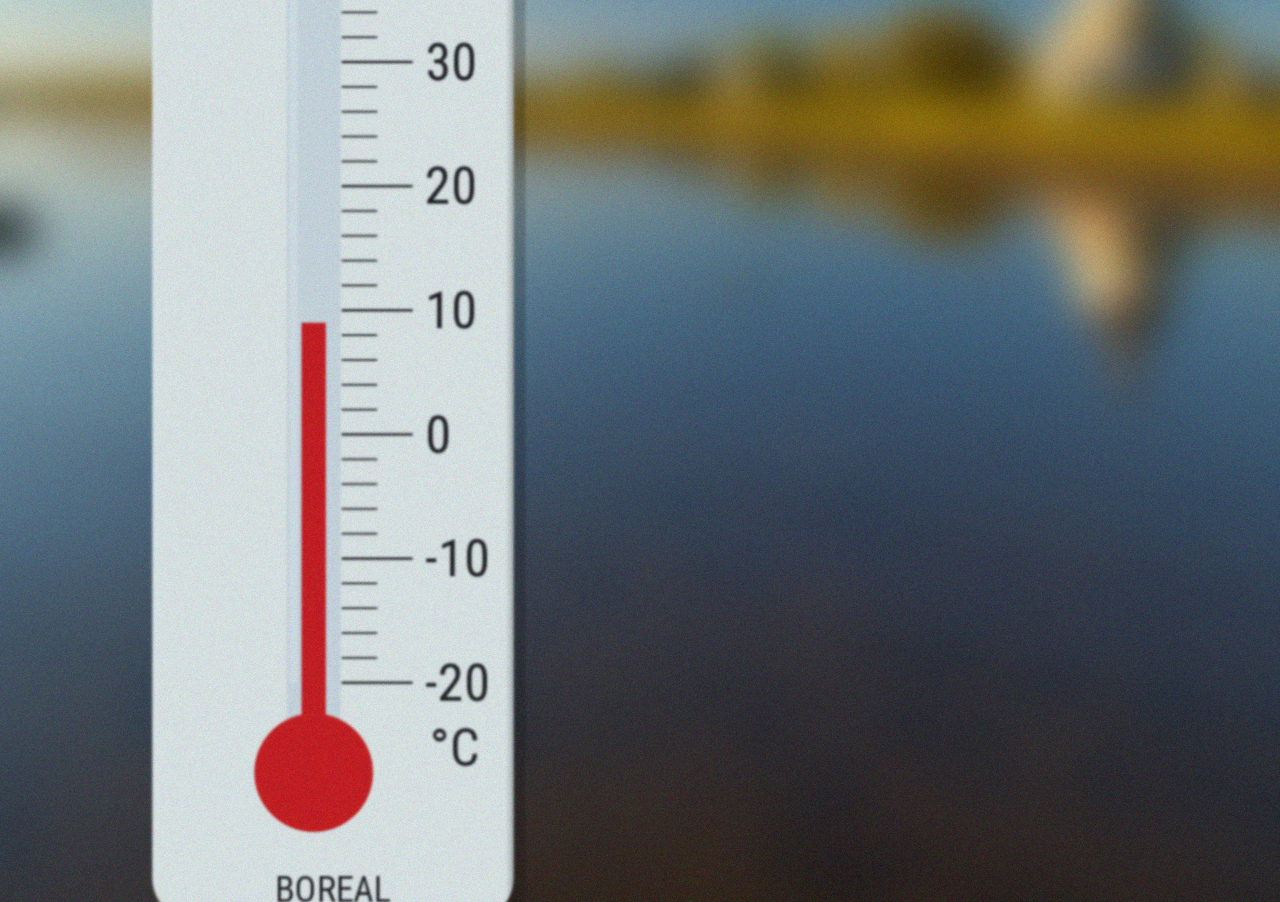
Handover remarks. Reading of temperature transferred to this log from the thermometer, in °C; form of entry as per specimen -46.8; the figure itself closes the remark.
9
